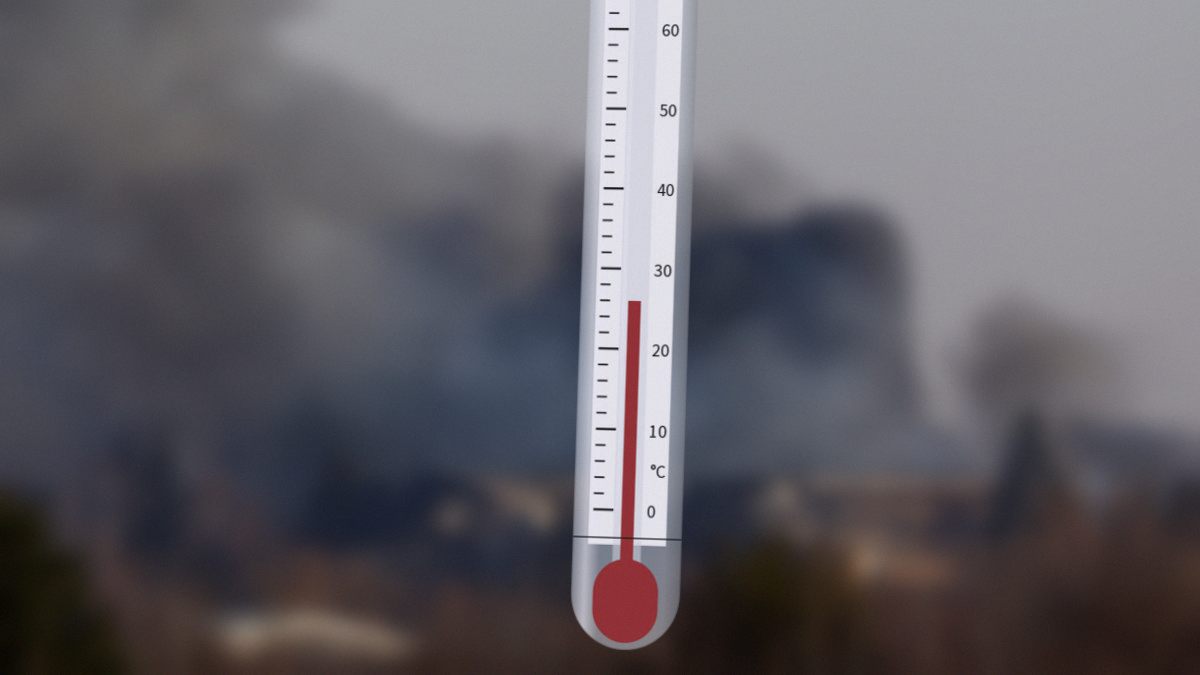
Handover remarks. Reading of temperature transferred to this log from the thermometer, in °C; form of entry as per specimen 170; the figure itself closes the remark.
26
